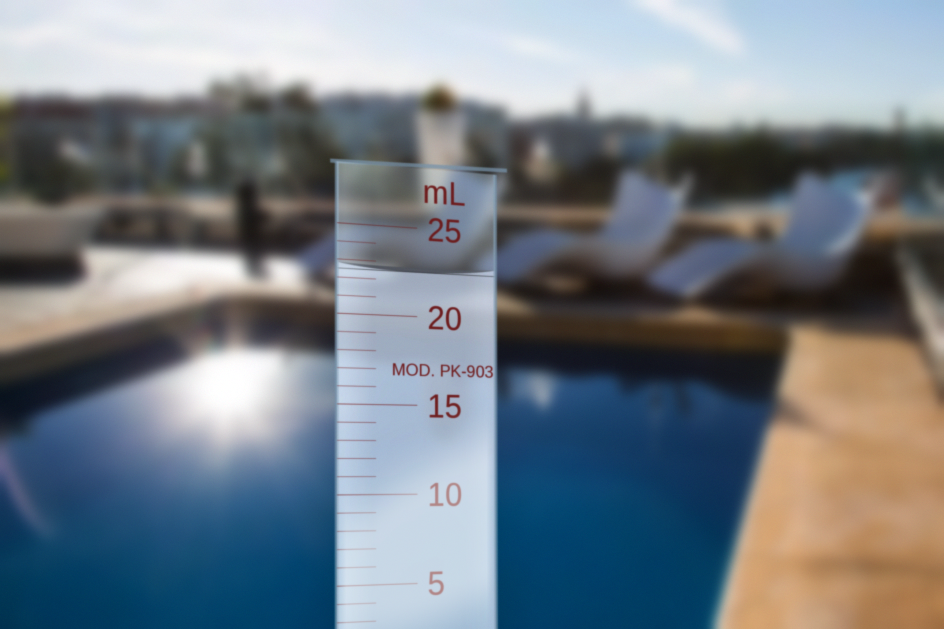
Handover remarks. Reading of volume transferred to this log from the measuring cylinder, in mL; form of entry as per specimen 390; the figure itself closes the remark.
22.5
